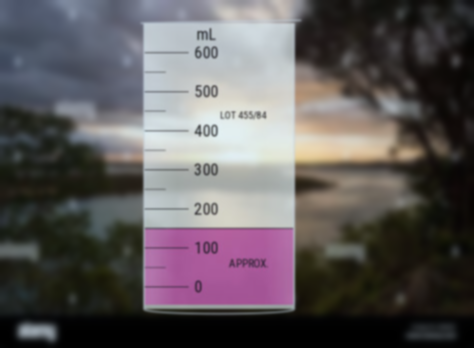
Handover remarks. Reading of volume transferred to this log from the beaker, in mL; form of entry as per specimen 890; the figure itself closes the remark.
150
